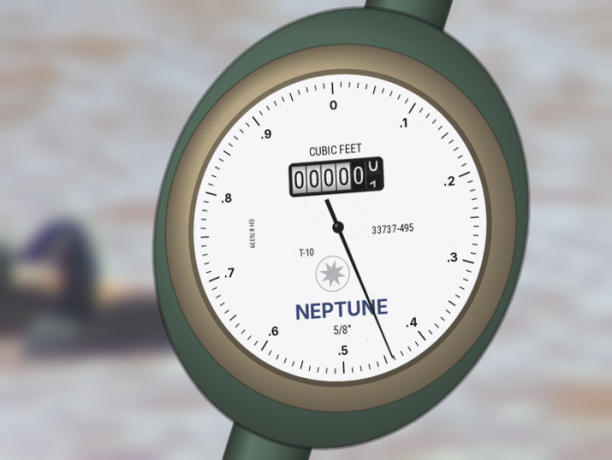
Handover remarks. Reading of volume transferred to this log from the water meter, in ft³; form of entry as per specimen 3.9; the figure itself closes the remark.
0.44
